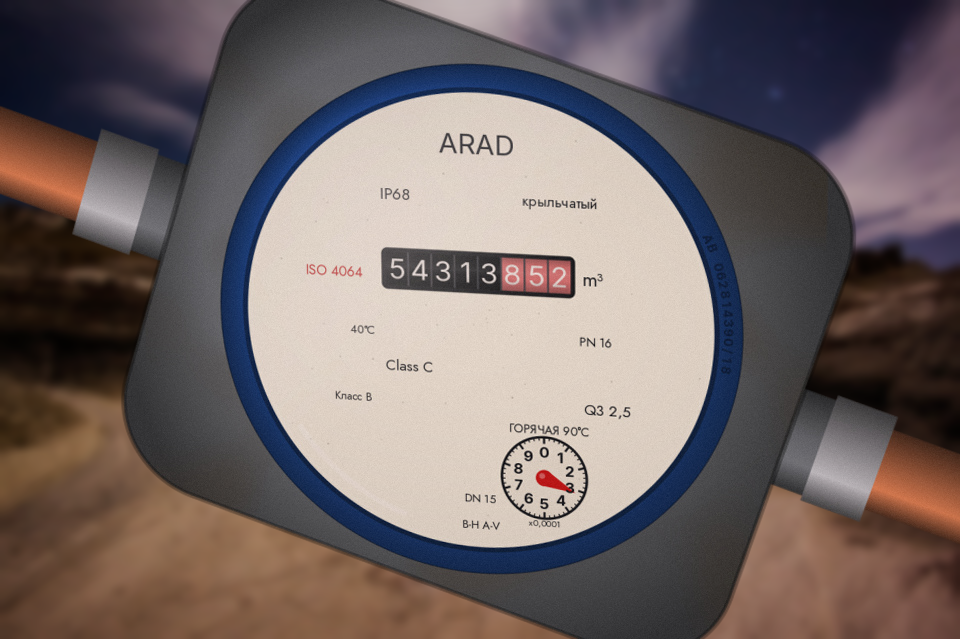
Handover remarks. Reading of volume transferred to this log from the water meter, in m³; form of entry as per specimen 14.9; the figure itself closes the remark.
54313.8523
